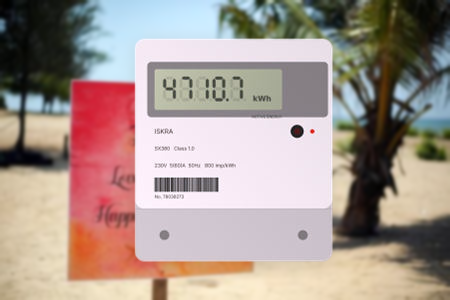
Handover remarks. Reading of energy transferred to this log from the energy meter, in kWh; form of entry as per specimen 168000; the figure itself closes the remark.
4710.7
